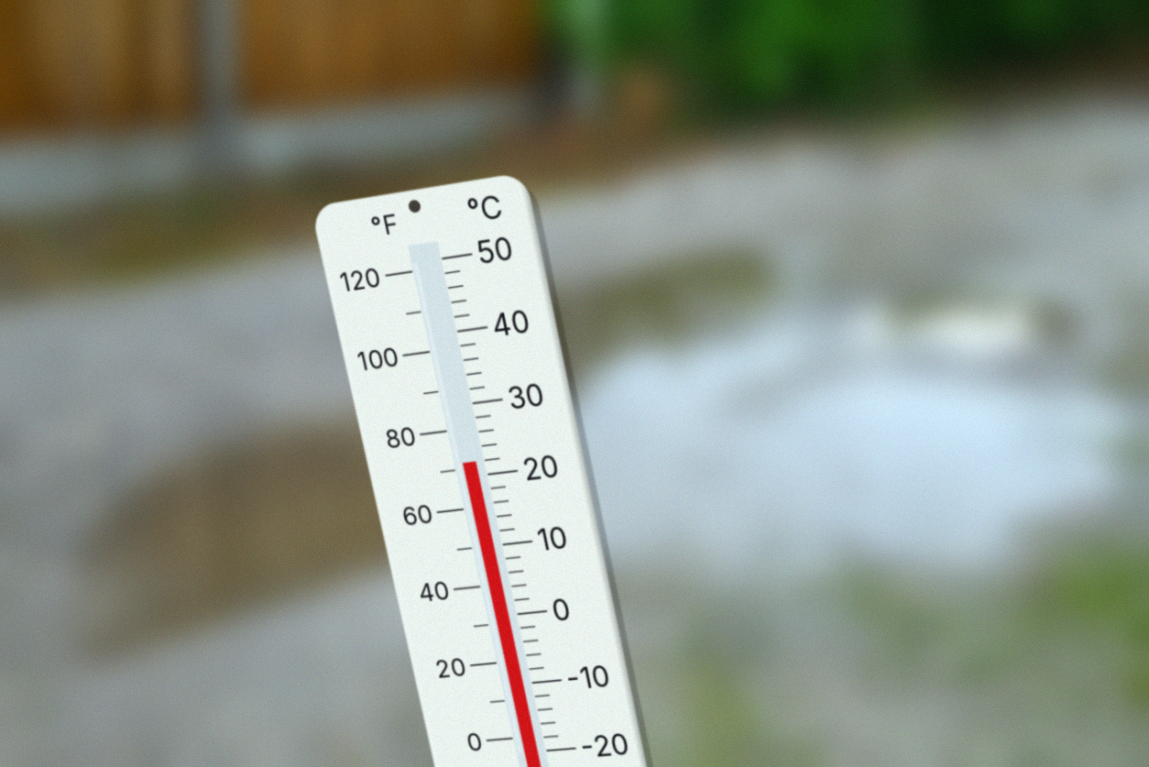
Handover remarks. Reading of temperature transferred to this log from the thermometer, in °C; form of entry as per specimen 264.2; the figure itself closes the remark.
22
